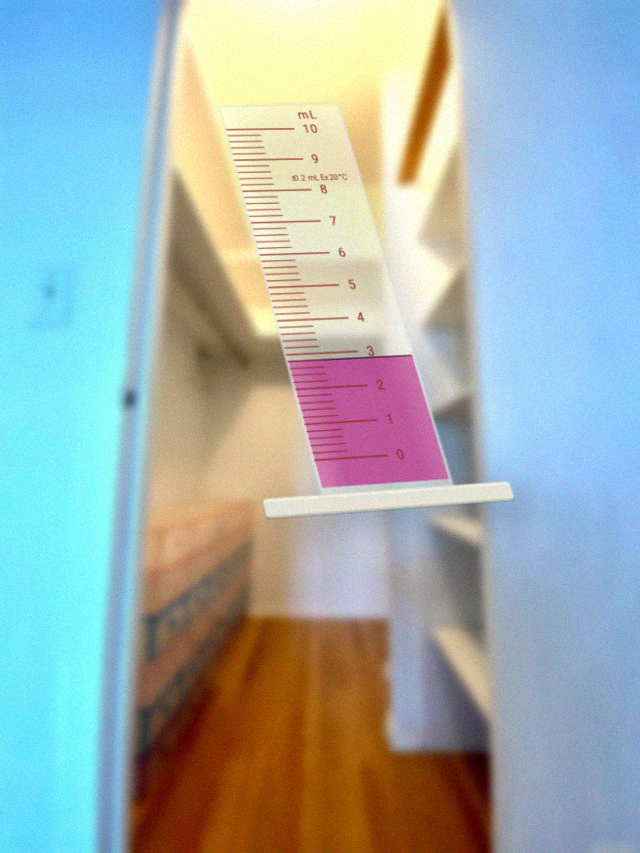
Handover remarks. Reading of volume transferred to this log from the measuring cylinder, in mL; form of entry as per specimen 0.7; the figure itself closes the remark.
2.8
